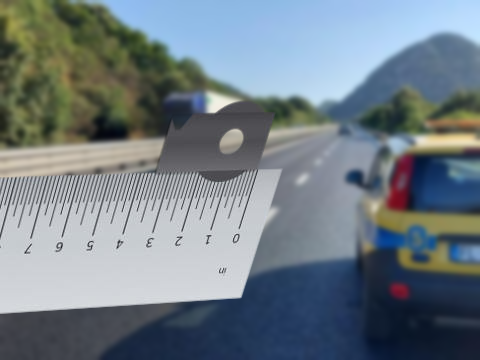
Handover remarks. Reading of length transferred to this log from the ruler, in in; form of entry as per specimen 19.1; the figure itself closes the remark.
3.5
